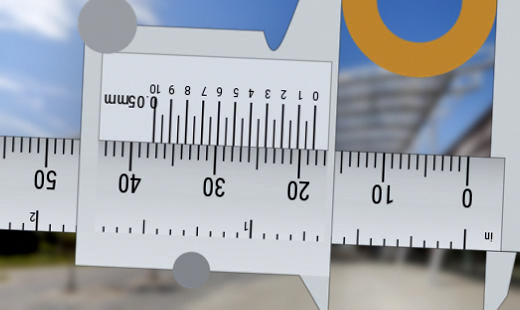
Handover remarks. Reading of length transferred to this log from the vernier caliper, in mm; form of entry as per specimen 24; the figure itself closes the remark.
18.4
